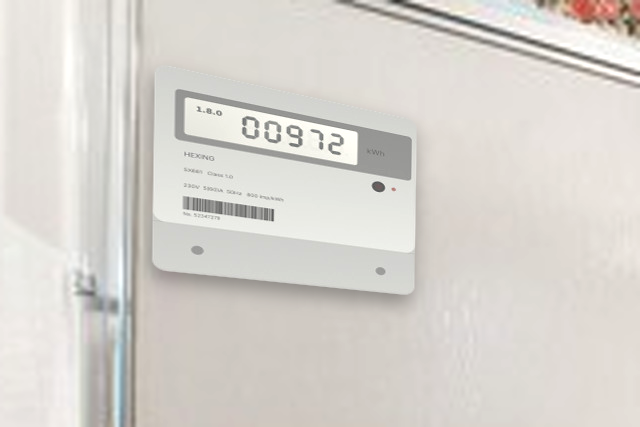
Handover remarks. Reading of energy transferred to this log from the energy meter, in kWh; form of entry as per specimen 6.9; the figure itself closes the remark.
972
